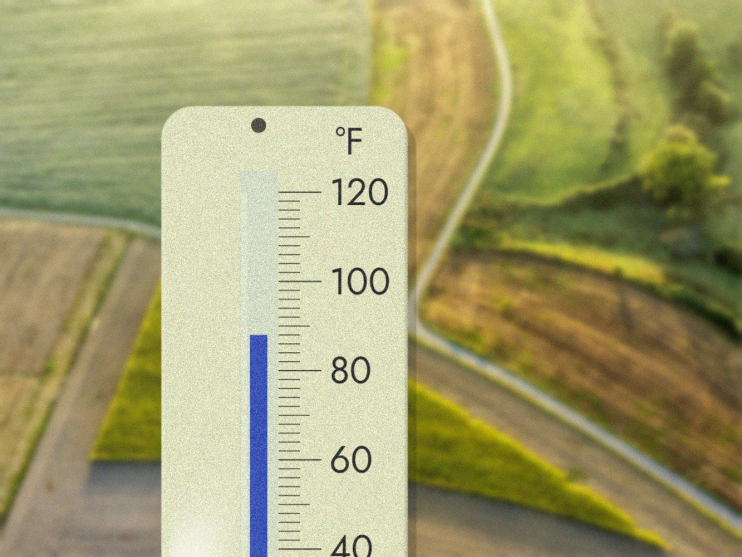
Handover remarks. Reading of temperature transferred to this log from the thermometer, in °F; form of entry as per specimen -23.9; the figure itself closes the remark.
88
